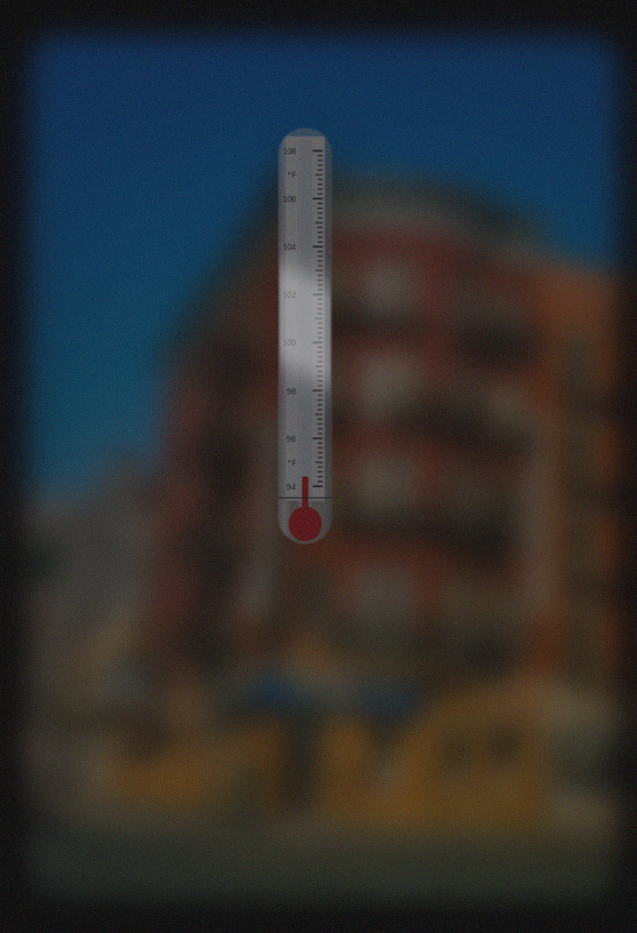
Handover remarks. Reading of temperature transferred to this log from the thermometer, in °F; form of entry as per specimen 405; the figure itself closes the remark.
94.4
